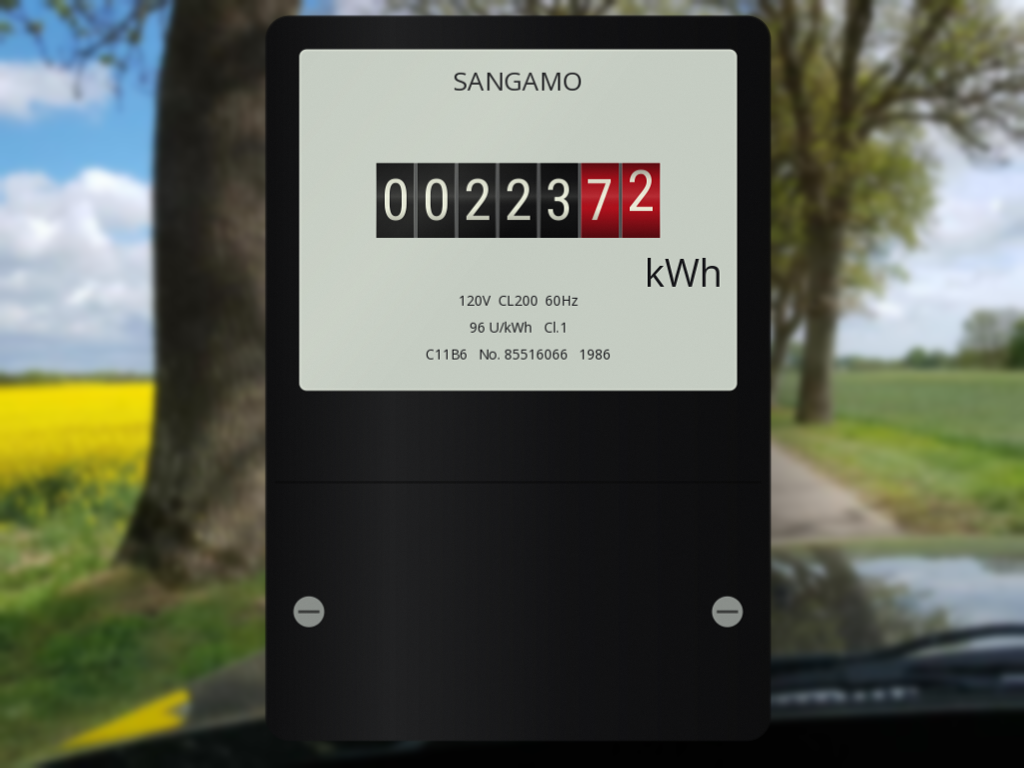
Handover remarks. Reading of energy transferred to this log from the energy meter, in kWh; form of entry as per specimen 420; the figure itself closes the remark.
223.72
